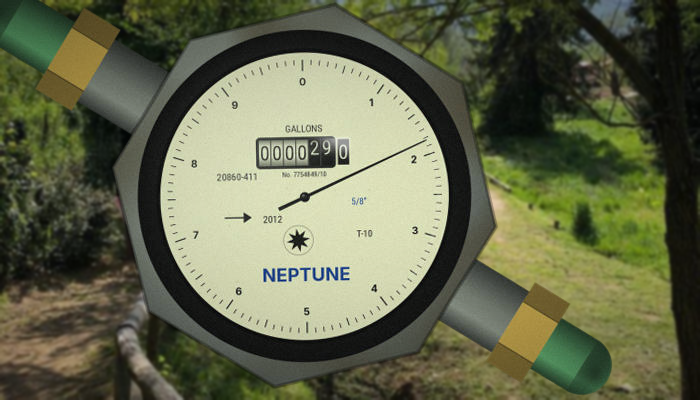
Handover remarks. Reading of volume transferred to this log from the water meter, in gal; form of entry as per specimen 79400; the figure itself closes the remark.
291.8
